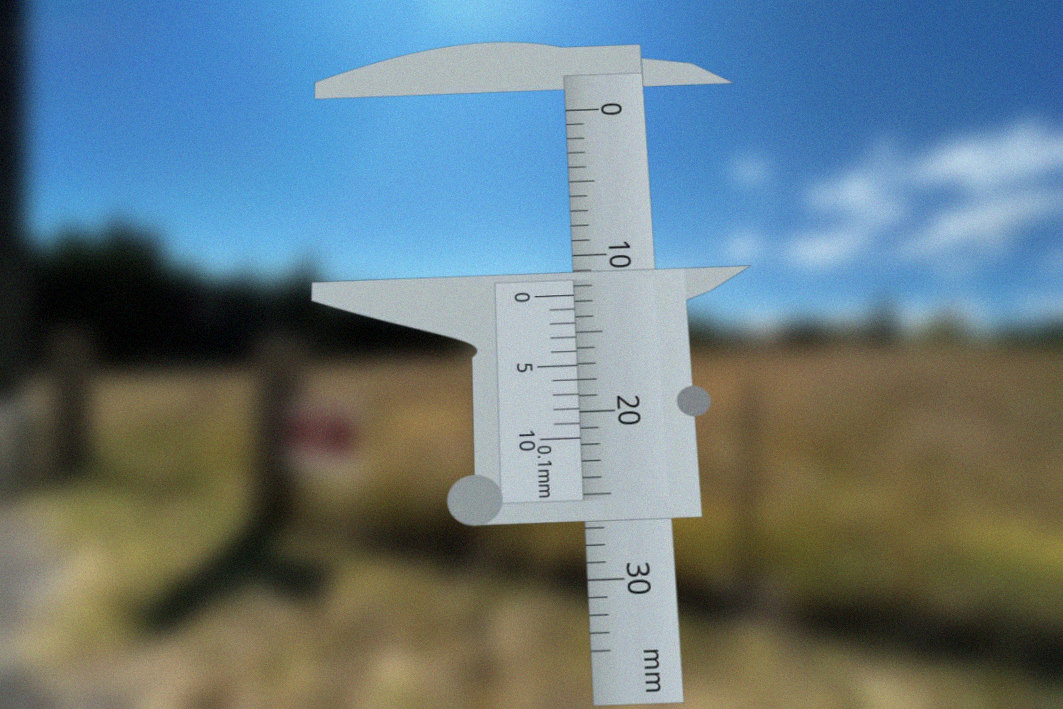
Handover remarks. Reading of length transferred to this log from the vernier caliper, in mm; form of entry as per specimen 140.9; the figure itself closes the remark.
12.6
